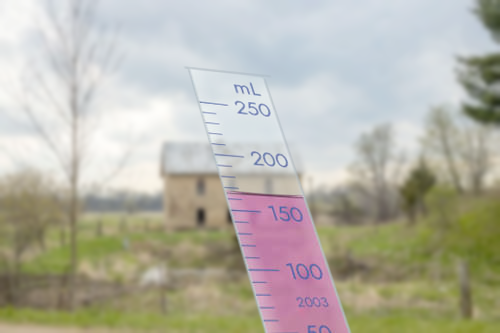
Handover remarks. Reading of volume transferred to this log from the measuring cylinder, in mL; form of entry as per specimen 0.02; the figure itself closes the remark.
165
